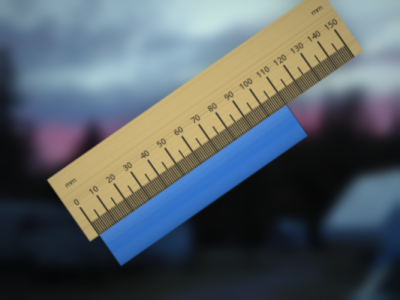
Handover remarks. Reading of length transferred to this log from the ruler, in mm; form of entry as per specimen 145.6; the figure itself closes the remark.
110
